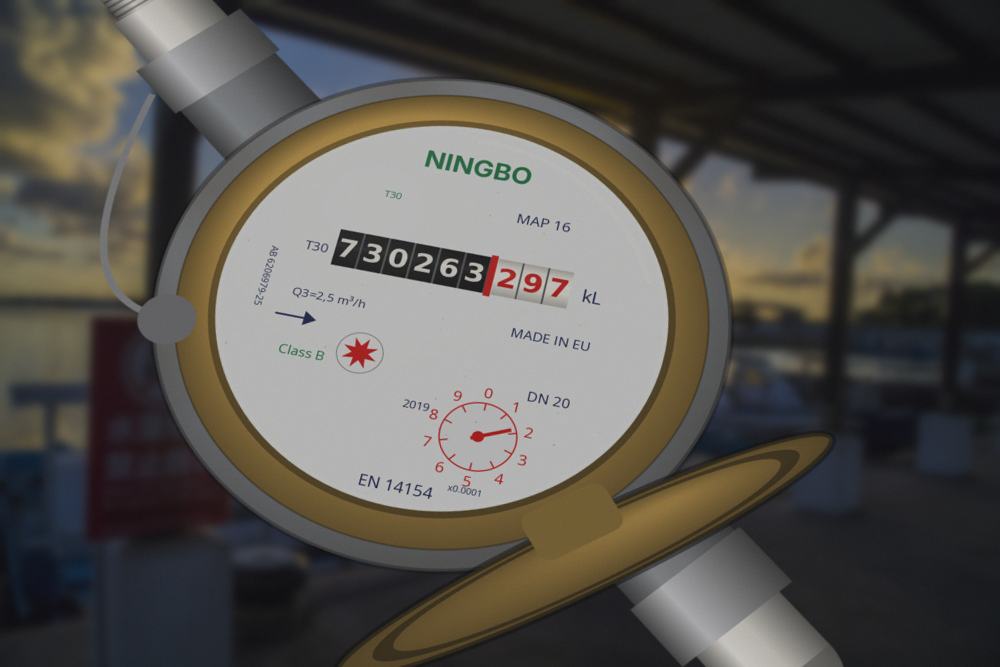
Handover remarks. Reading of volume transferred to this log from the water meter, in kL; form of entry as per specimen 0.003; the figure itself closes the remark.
730263.2971
